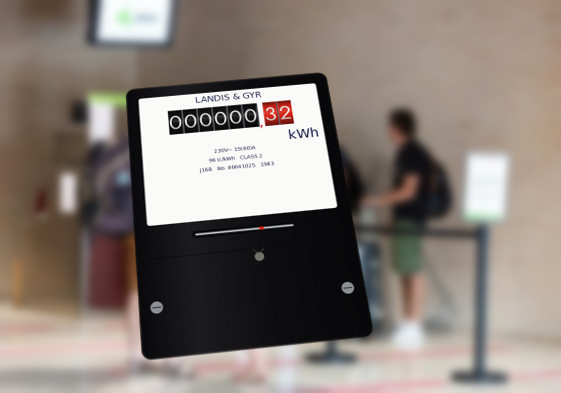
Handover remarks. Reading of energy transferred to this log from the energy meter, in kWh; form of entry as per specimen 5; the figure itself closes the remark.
0.32
